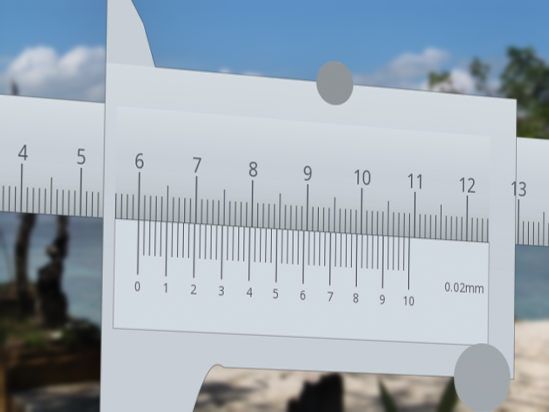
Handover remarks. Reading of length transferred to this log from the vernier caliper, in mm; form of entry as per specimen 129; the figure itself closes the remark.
60.0
